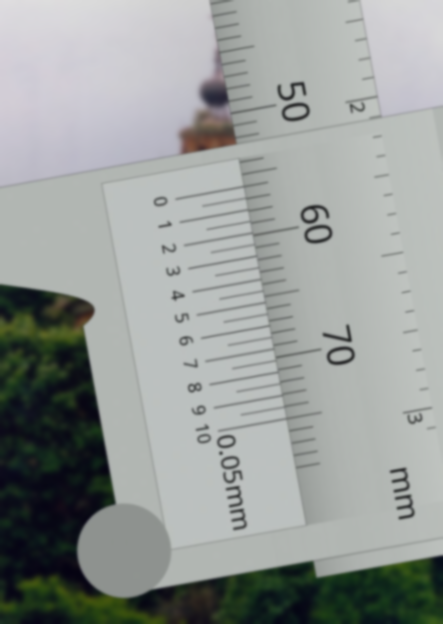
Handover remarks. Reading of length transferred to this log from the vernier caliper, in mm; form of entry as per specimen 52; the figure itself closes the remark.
56.0
